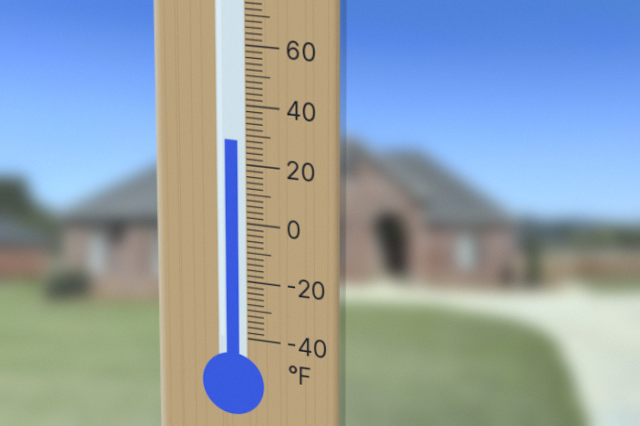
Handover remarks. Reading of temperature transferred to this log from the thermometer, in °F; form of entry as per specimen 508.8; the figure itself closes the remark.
28
